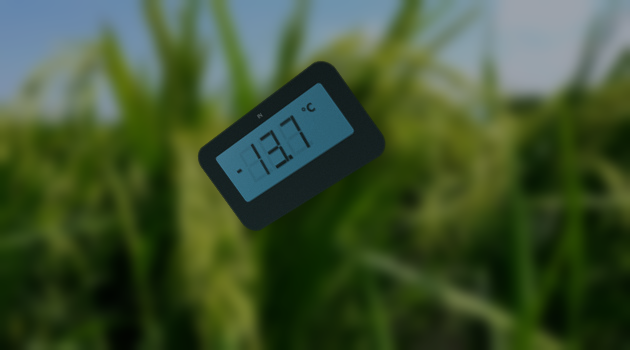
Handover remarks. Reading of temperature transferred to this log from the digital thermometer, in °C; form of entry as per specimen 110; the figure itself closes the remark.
-13.7
